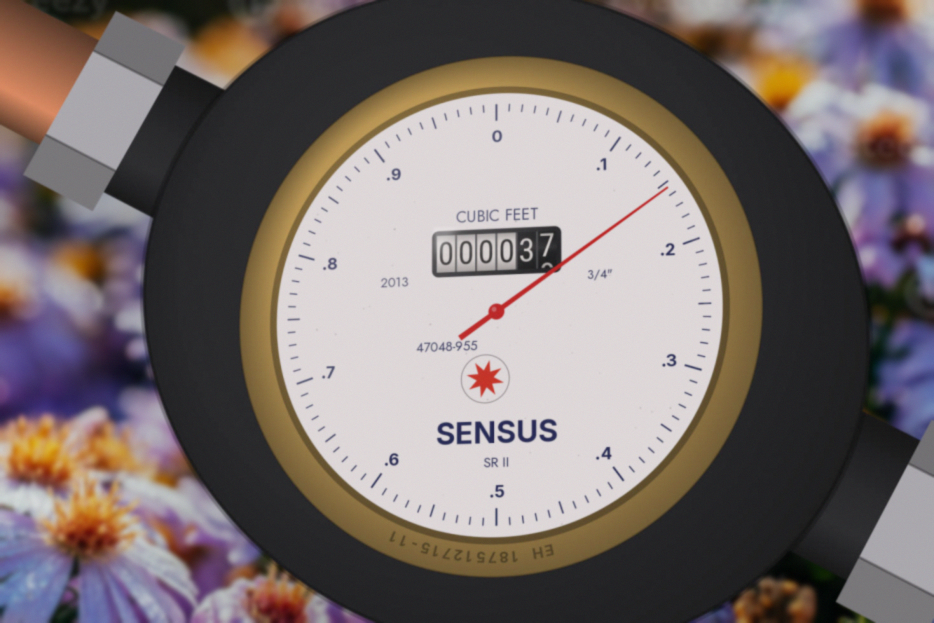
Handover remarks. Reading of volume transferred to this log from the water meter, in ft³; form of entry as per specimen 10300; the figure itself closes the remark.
37.15
